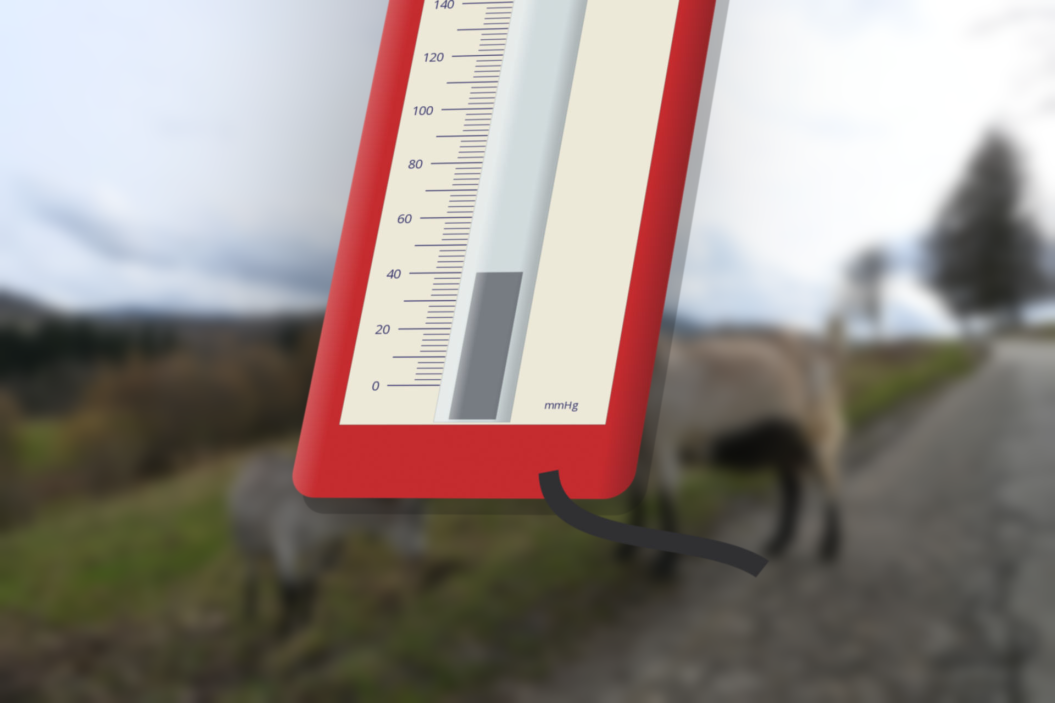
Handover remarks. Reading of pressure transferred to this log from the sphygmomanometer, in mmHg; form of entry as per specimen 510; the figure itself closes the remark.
40
